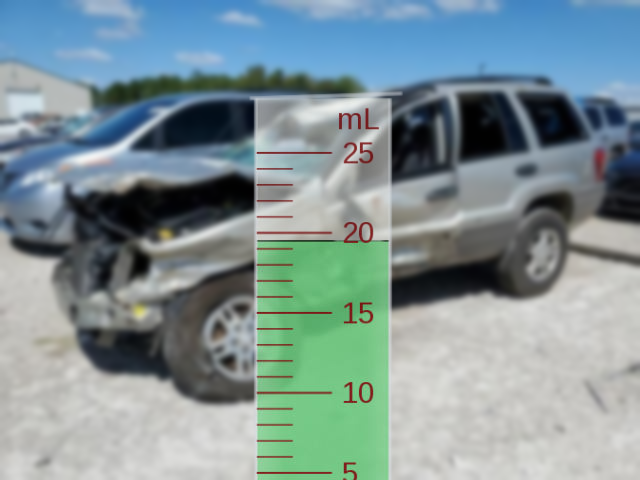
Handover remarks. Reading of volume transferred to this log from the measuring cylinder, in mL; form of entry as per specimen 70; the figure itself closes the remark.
19.5
